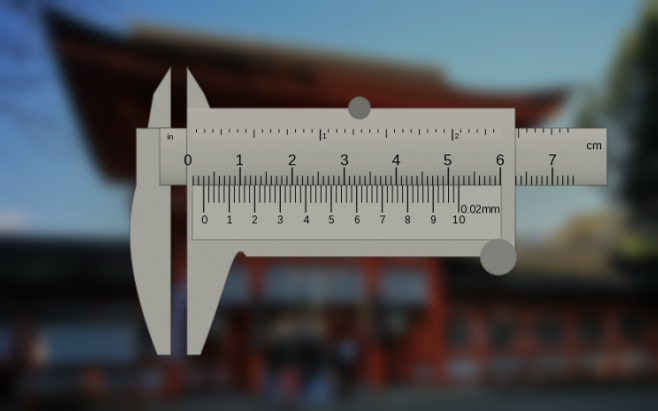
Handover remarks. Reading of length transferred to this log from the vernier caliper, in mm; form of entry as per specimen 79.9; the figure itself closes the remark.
3.0
